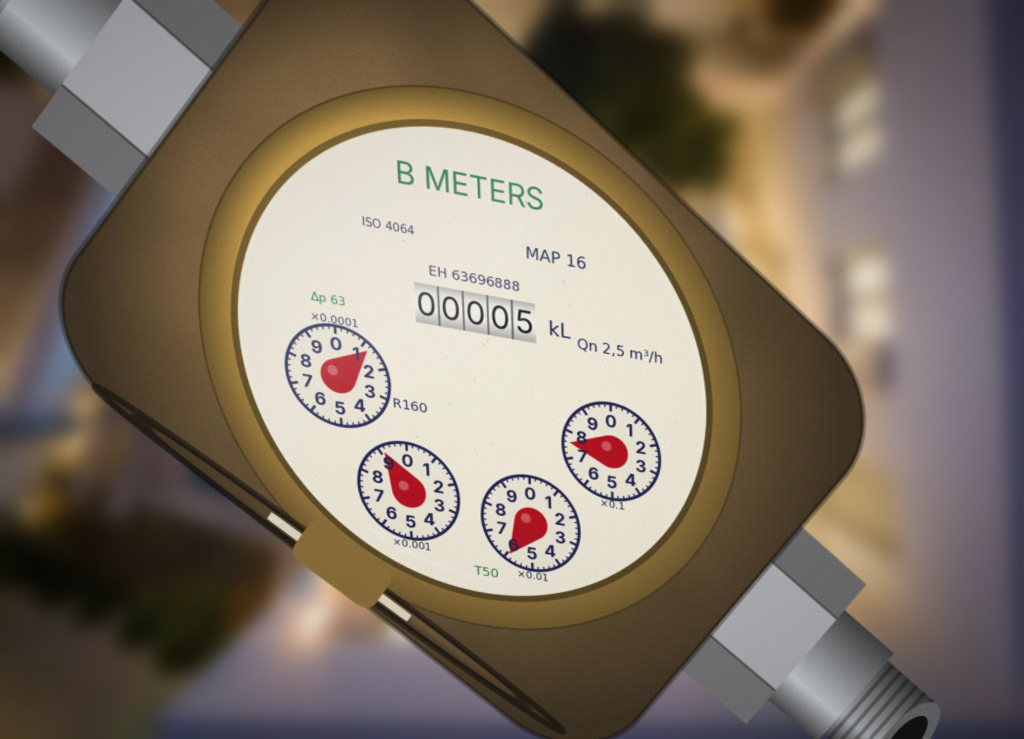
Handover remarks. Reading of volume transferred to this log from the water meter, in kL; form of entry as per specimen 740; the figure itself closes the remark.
5.7591
